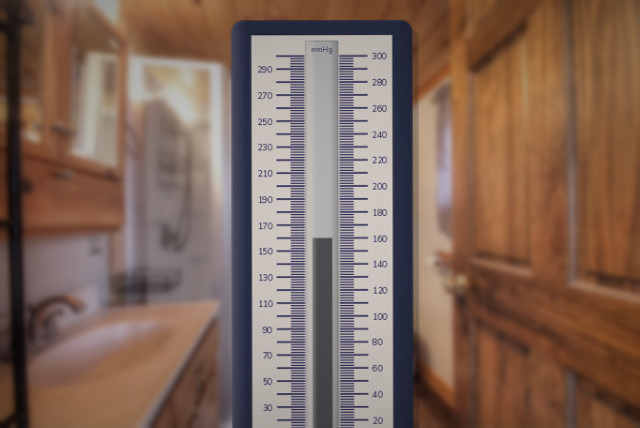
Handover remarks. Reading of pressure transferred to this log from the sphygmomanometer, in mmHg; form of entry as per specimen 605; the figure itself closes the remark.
160
